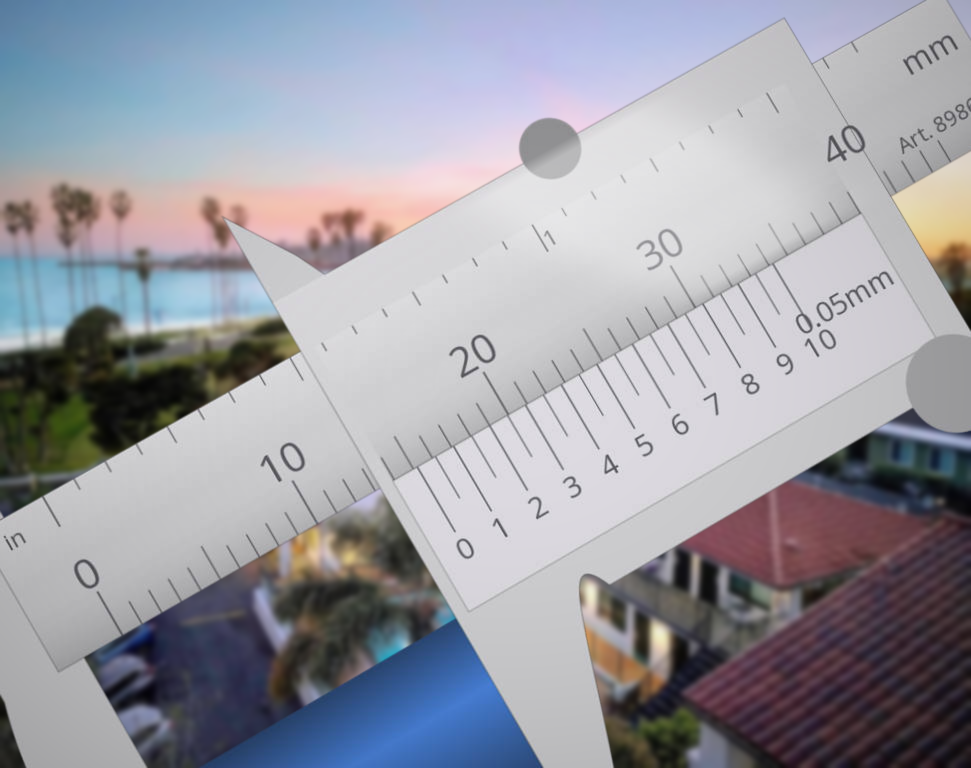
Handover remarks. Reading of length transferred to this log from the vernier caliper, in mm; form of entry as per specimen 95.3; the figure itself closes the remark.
15.2
